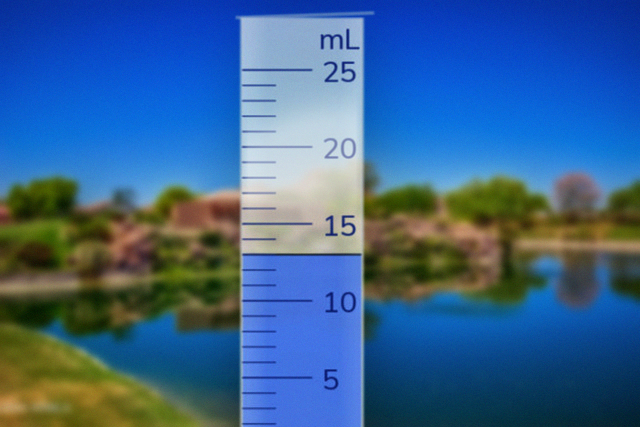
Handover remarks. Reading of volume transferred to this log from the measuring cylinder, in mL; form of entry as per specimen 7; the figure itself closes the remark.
13
